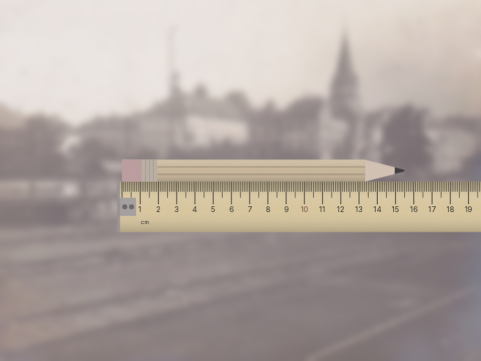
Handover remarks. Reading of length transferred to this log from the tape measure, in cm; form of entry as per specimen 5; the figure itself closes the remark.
15.5
